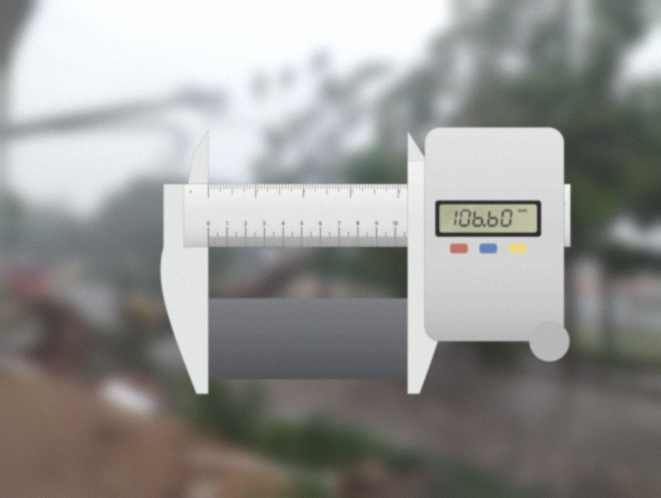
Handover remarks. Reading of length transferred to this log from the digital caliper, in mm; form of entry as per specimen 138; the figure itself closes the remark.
106.60
